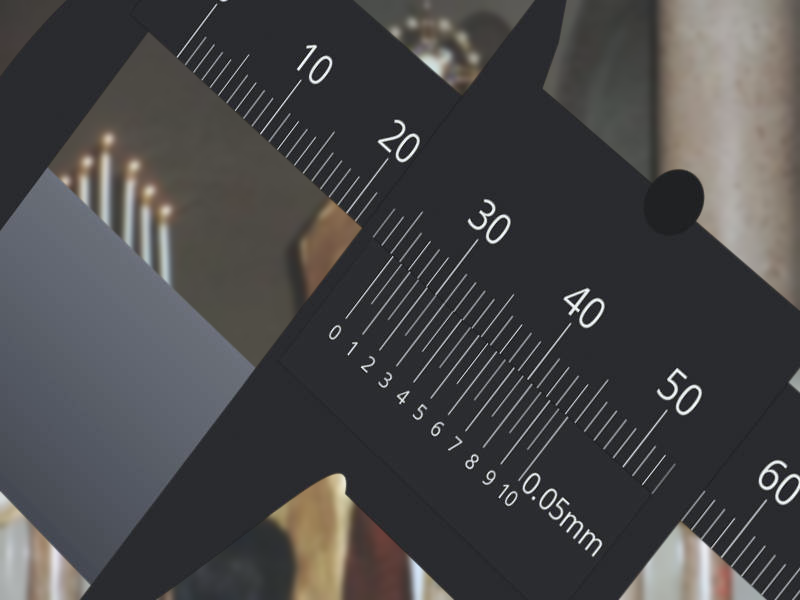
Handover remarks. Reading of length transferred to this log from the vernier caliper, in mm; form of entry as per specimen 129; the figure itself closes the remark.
25.3
